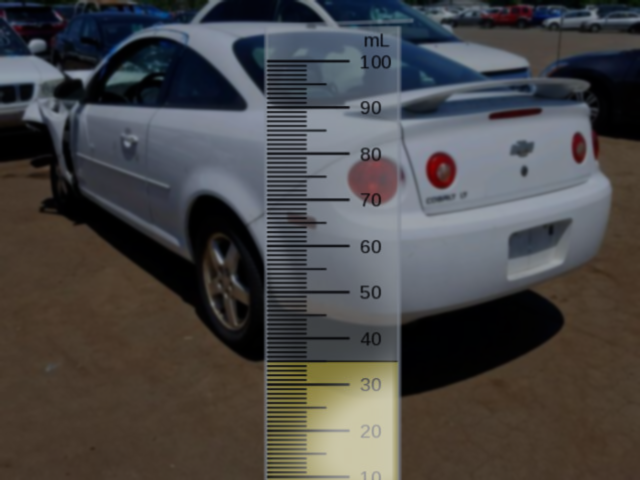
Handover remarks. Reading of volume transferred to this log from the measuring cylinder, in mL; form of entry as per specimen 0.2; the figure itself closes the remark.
35
